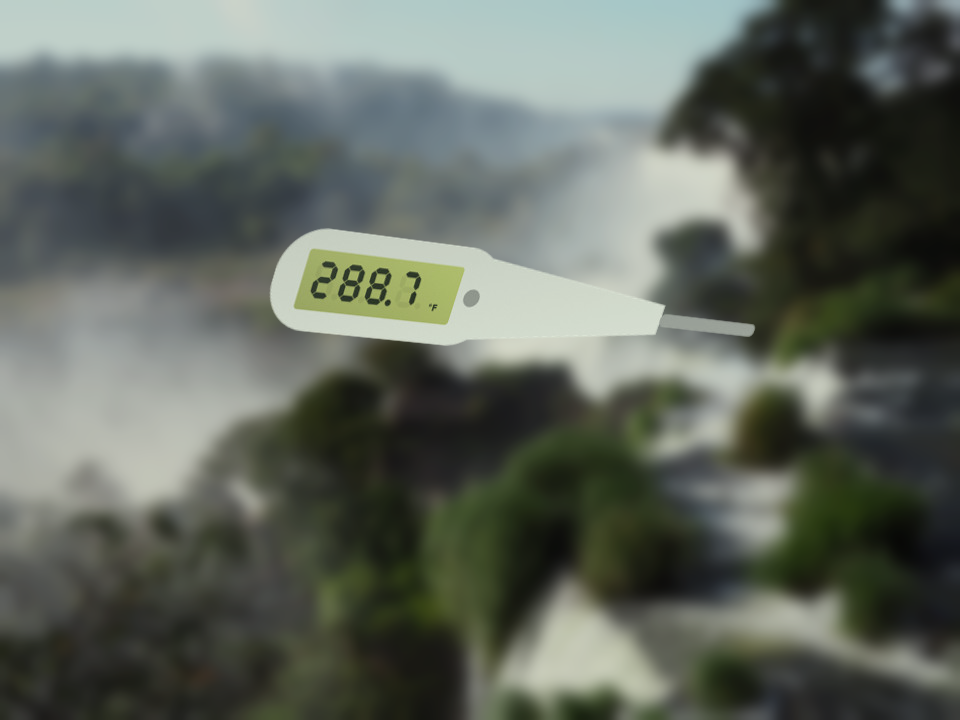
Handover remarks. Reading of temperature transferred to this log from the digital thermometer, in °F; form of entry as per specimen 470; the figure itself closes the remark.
288.7
